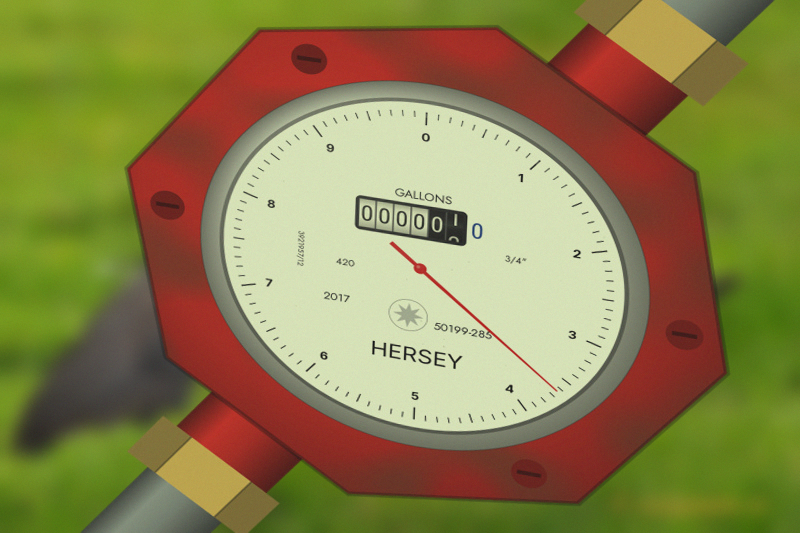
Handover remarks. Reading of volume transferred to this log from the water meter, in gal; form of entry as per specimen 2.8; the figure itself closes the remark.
13.6
